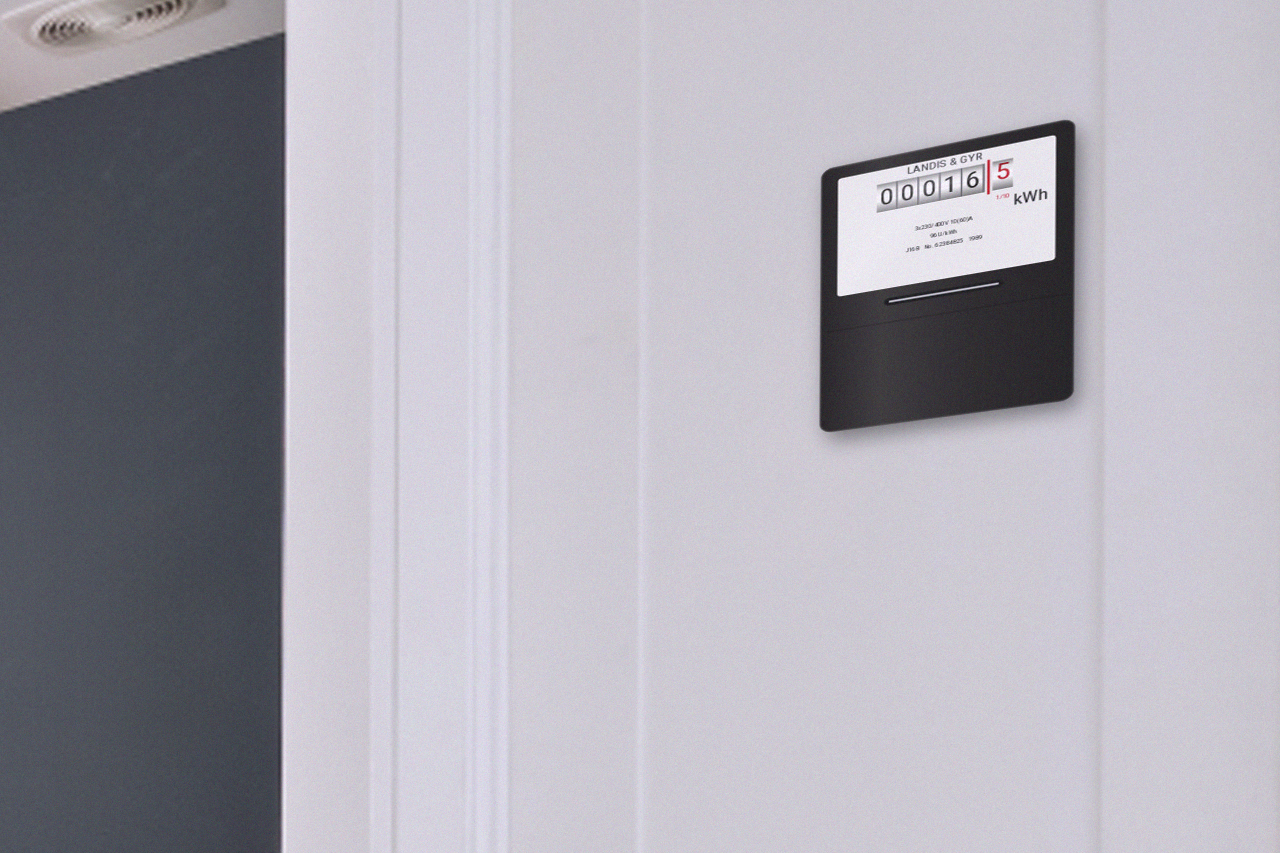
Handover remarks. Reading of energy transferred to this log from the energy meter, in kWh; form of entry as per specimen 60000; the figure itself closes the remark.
16.5
